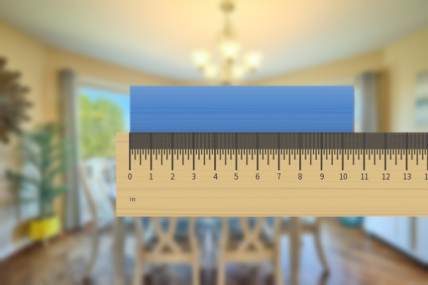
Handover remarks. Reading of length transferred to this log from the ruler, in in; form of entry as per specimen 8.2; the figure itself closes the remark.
10.5
